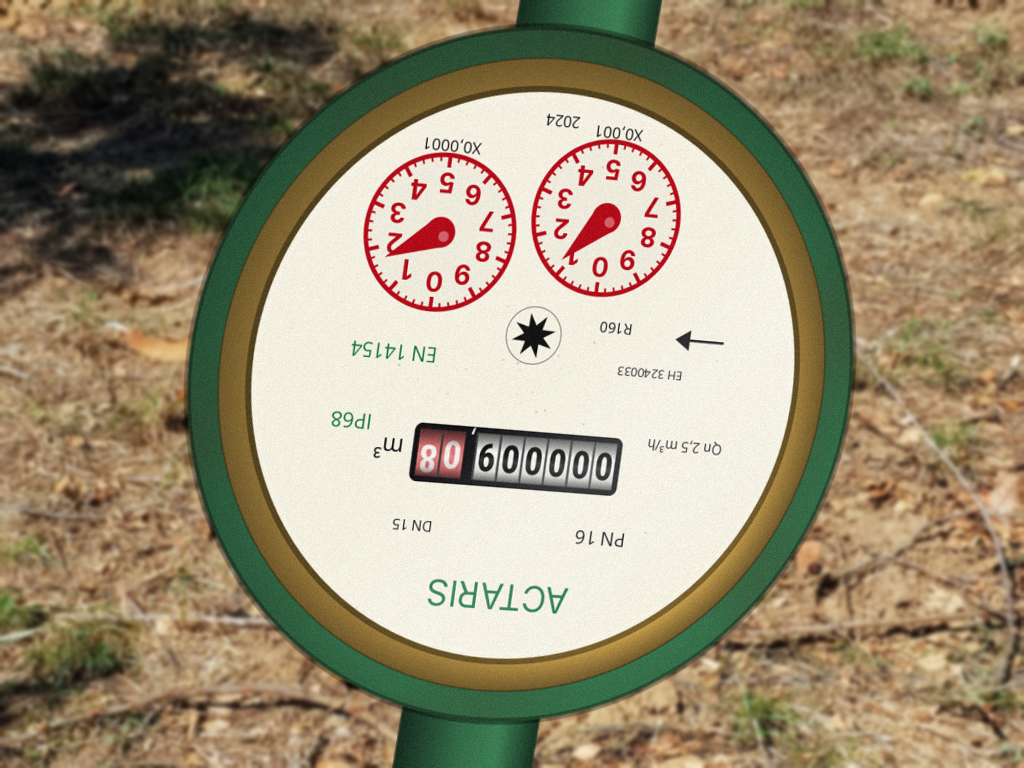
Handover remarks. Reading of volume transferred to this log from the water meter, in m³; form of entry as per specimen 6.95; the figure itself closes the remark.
9.0811
